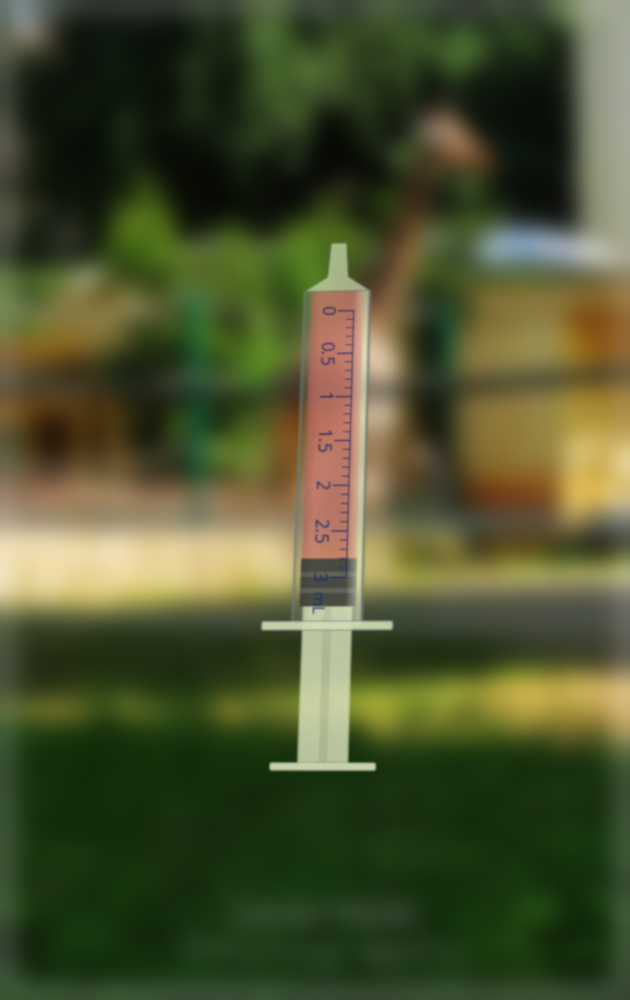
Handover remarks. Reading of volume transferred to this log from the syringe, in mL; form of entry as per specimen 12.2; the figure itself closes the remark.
2.8
